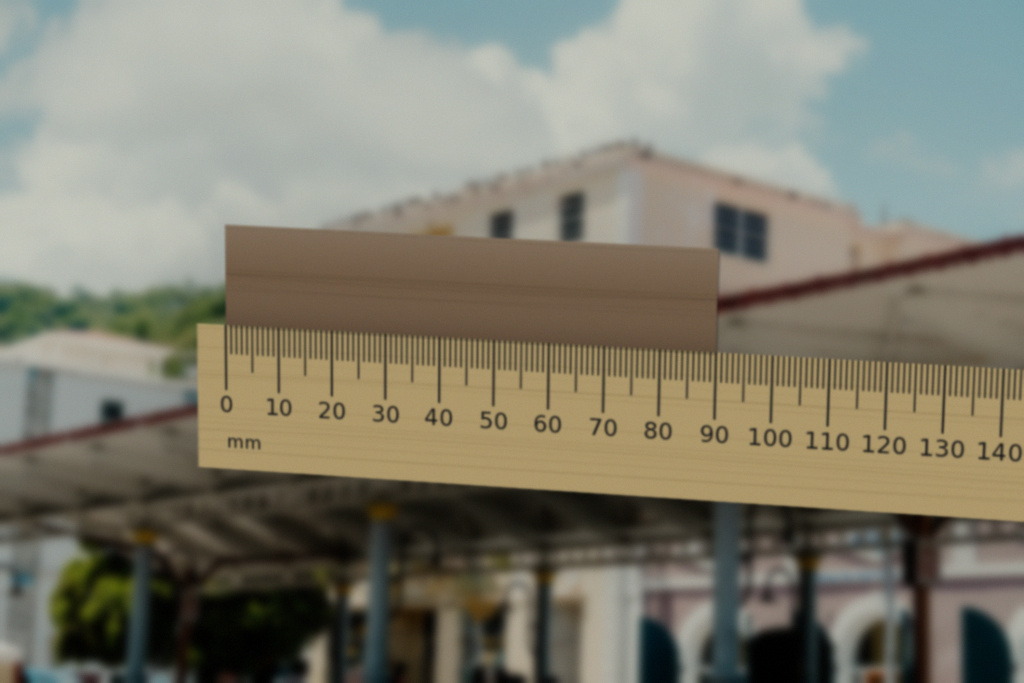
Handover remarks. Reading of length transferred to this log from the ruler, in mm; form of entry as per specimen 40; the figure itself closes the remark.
90
